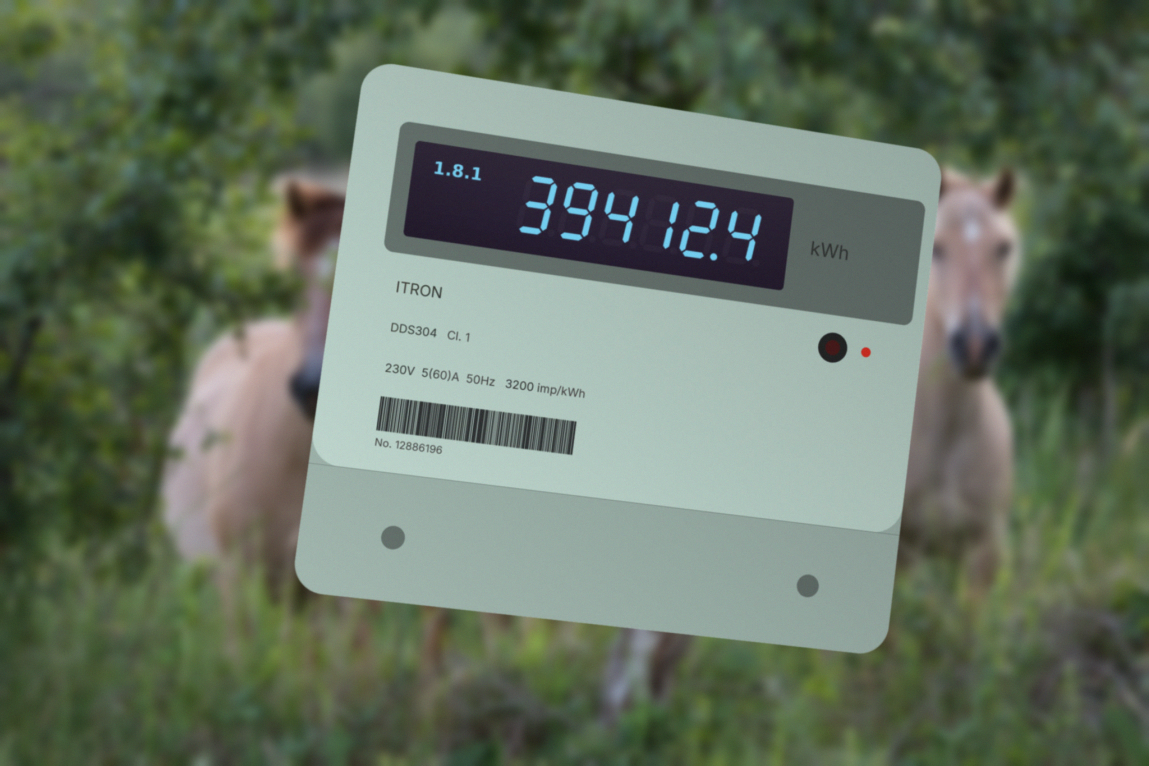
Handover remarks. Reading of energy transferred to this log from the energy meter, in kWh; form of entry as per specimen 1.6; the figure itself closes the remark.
39412.4
